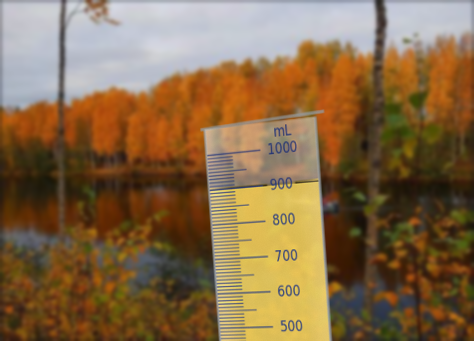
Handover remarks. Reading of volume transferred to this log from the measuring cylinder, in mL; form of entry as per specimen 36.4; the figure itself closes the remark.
900
